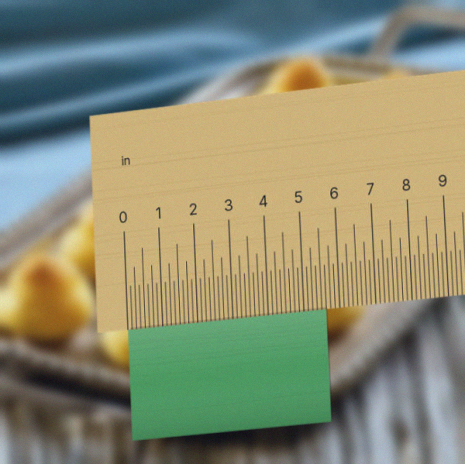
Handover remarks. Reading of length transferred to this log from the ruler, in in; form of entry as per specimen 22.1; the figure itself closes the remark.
5.625
